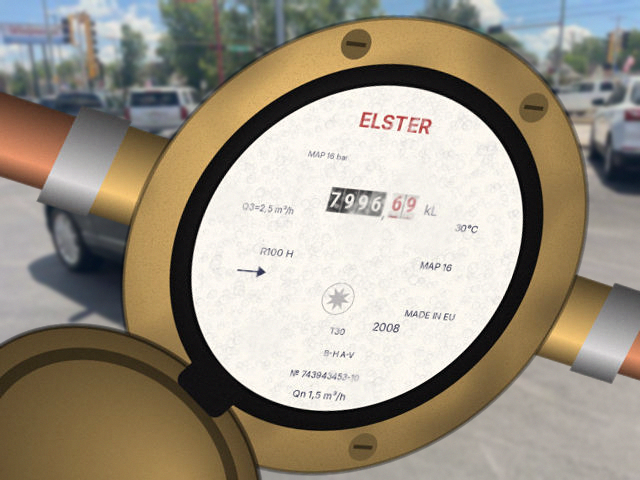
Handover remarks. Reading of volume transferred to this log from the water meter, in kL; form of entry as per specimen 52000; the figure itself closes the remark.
7996.69
